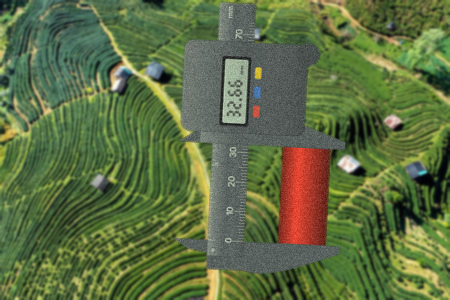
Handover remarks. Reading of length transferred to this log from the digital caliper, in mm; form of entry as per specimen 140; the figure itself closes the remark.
32.66
